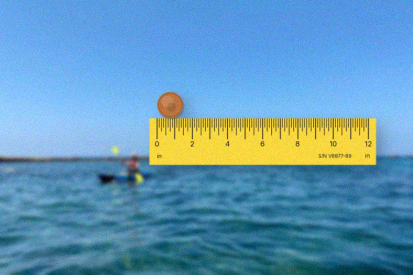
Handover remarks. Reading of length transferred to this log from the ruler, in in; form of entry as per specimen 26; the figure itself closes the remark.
1.5
